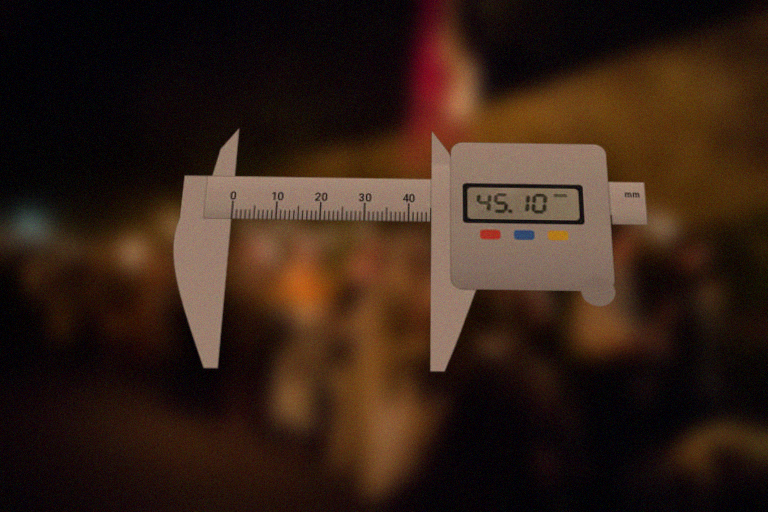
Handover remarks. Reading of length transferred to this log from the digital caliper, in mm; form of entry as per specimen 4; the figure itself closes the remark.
45.10
